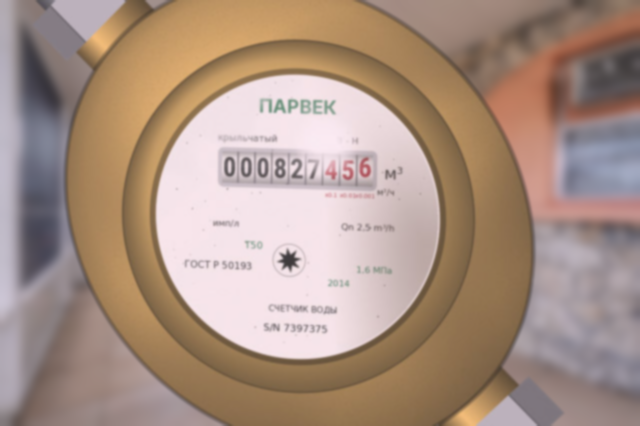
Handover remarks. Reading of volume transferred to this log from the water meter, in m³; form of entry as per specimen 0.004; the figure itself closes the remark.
827.456
